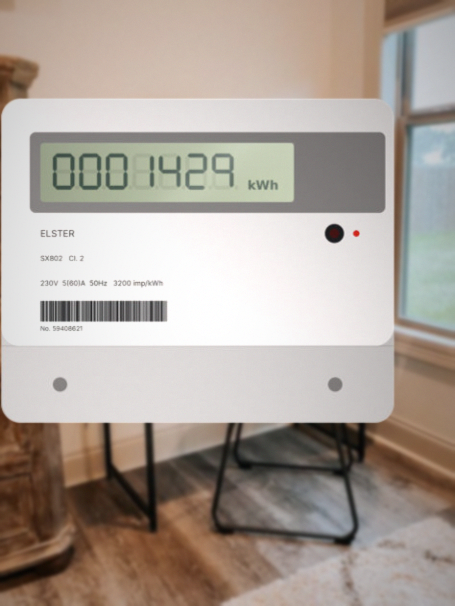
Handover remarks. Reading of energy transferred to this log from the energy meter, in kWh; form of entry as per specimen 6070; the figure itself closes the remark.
1429
